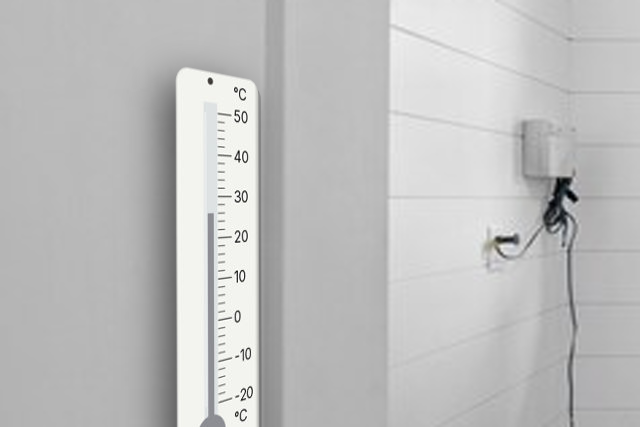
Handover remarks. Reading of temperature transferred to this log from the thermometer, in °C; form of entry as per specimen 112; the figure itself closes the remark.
26
